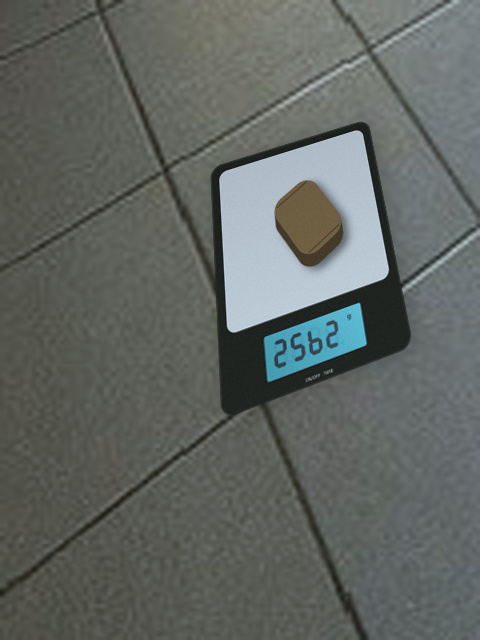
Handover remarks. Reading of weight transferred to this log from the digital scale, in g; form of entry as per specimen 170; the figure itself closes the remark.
2562
